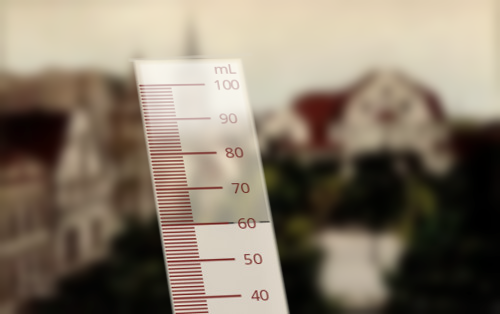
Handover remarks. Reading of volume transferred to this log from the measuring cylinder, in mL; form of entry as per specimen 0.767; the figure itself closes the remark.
60
